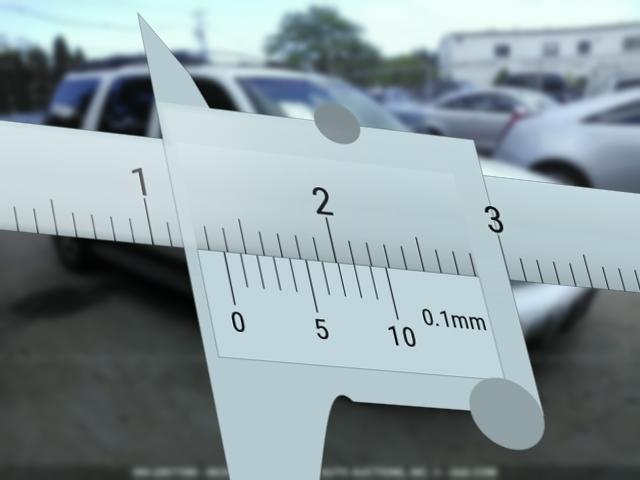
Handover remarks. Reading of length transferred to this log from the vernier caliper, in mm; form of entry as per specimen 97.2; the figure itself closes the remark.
13.8
